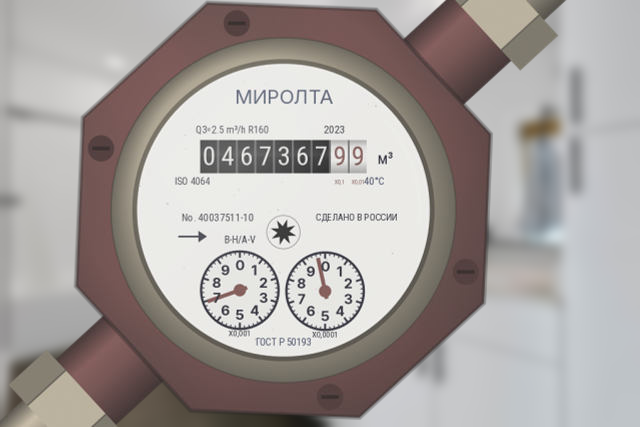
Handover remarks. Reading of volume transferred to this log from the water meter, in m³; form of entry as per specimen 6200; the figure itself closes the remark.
467367.9969
